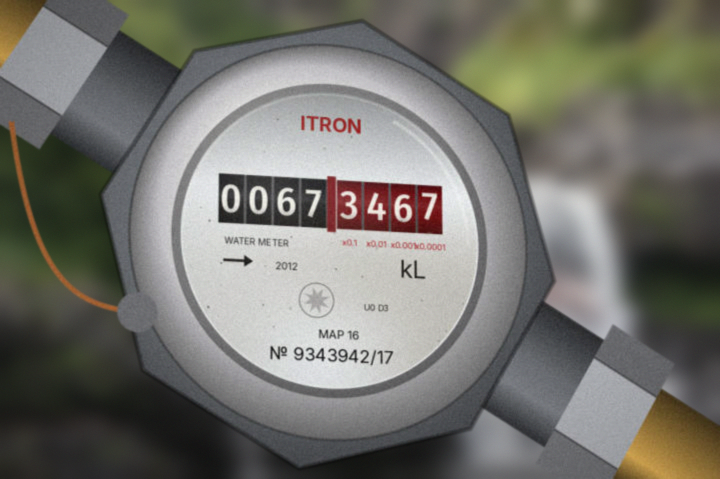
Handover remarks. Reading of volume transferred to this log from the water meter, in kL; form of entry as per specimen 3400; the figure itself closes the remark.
67.3467
